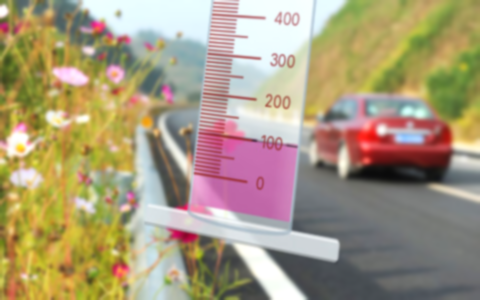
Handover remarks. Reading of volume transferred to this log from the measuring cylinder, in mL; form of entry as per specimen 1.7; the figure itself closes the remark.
100
